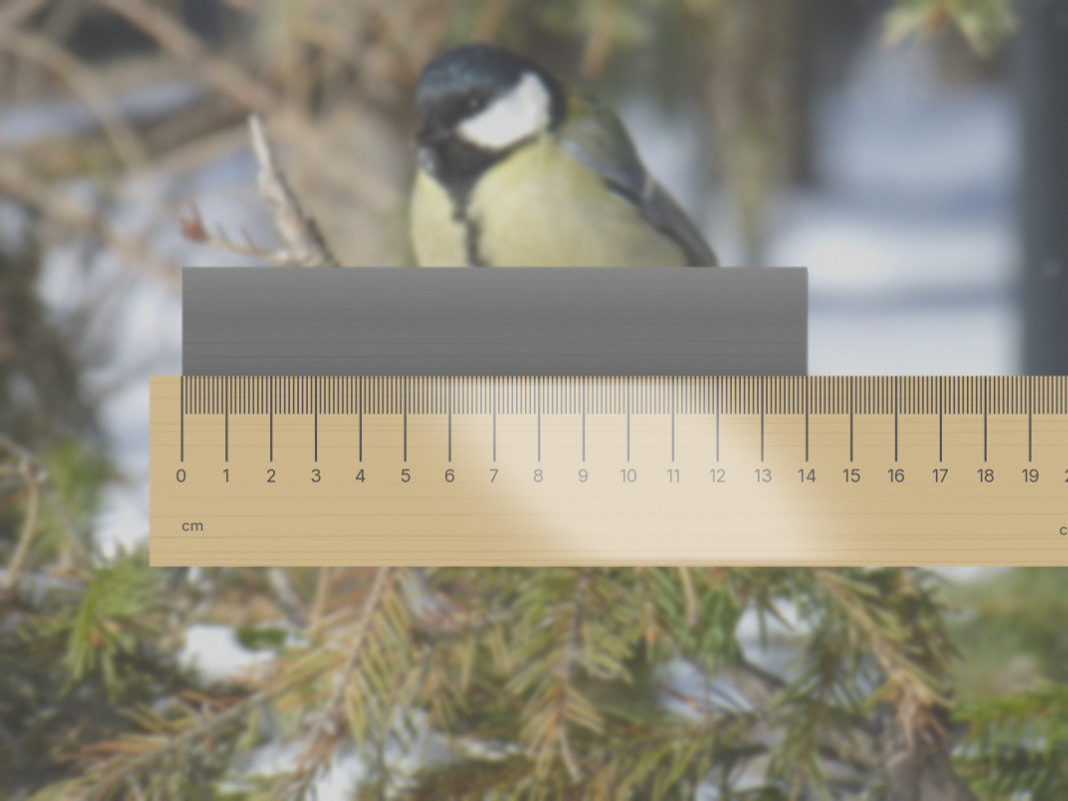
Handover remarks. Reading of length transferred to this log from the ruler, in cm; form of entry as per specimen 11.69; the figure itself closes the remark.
14
